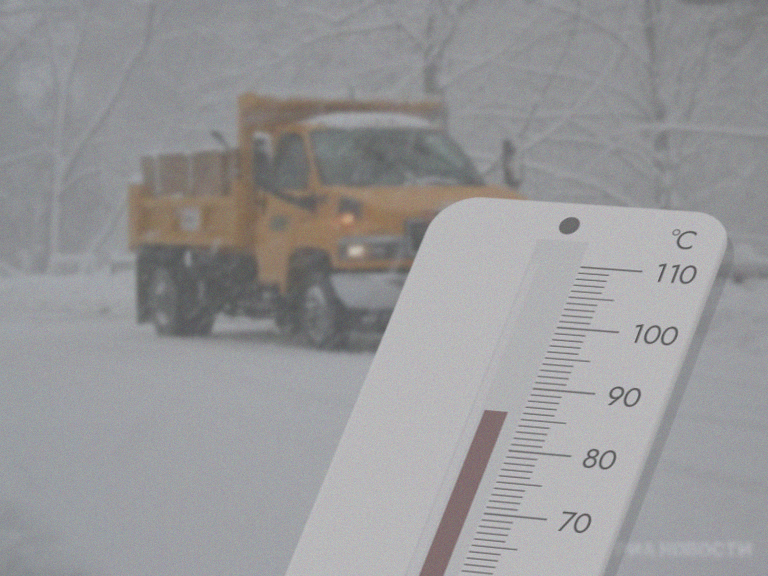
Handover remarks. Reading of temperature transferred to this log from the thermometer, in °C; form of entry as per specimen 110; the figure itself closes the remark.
86
